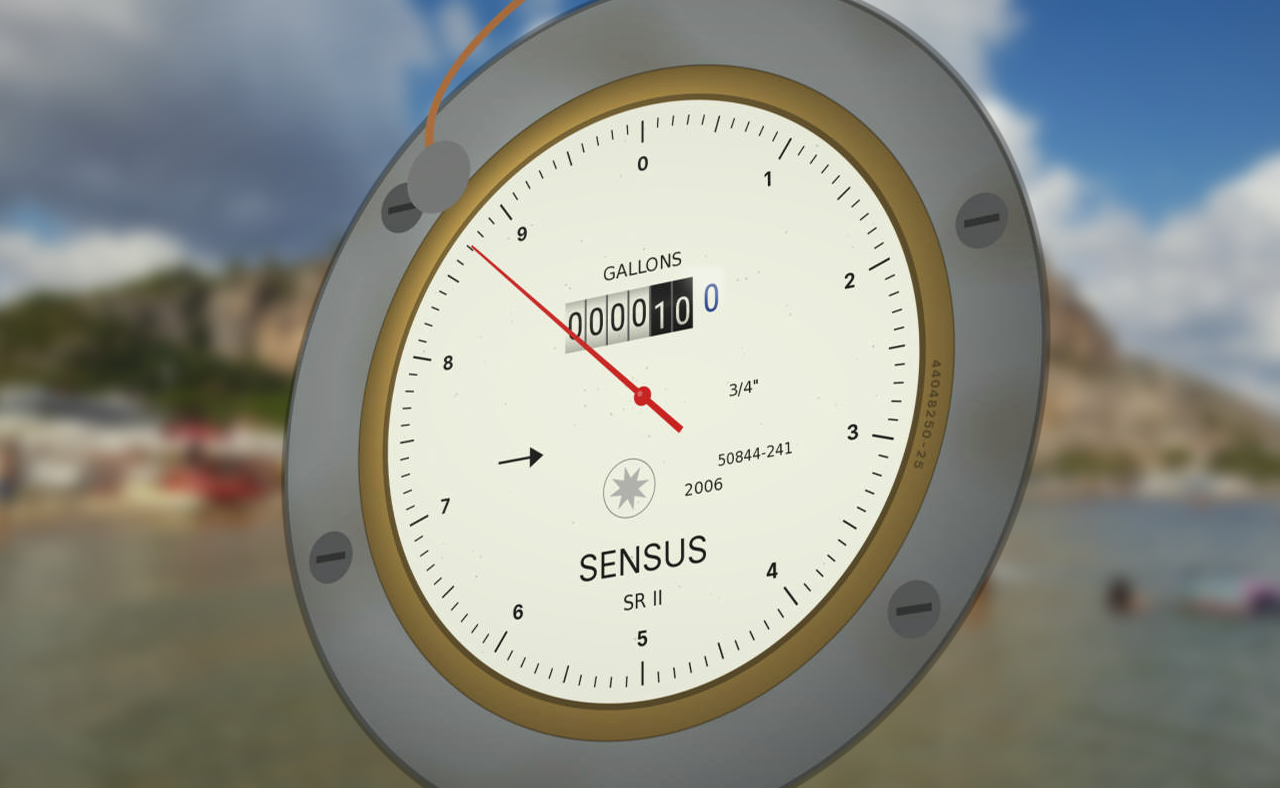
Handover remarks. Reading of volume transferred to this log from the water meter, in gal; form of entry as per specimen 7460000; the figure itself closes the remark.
98.7
